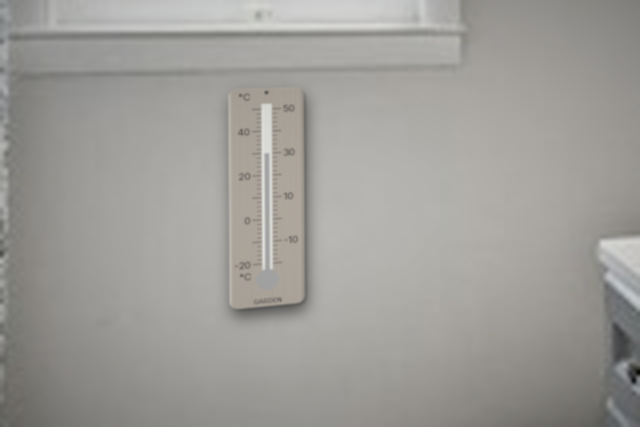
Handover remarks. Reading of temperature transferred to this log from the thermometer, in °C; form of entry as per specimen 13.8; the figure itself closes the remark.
30
